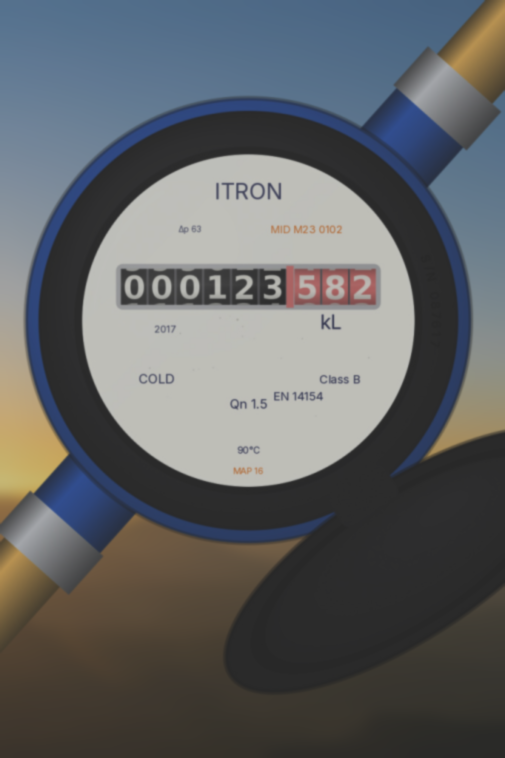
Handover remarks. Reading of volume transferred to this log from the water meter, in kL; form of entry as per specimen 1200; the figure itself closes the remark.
123.582
